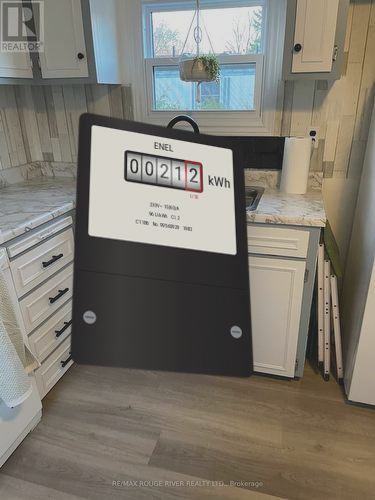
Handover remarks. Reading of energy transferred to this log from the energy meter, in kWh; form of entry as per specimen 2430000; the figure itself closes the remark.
21.2
